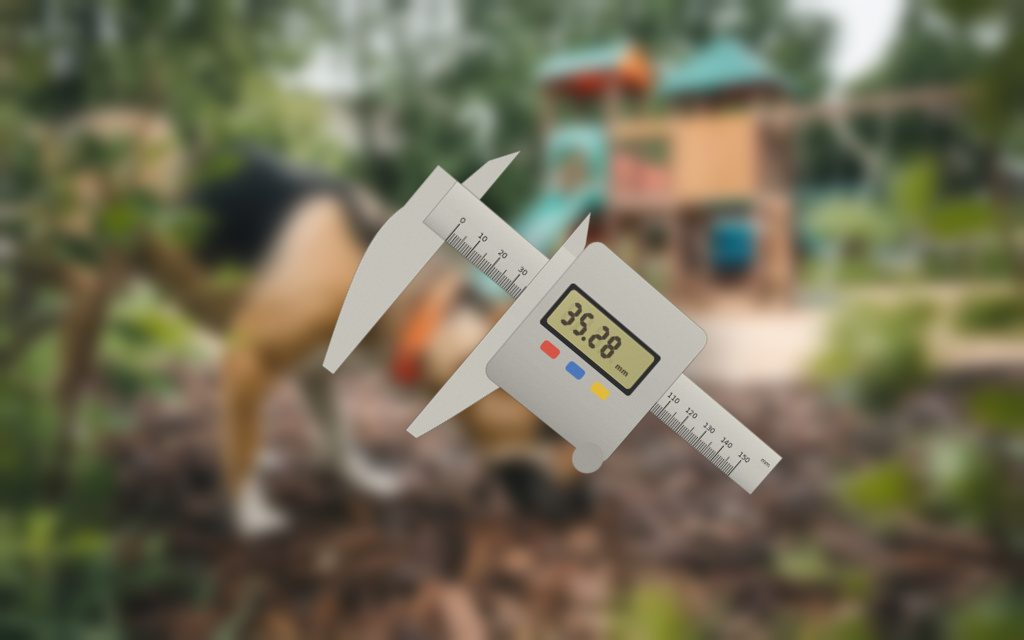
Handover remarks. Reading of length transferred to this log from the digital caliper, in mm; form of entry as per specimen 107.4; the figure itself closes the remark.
35.28
